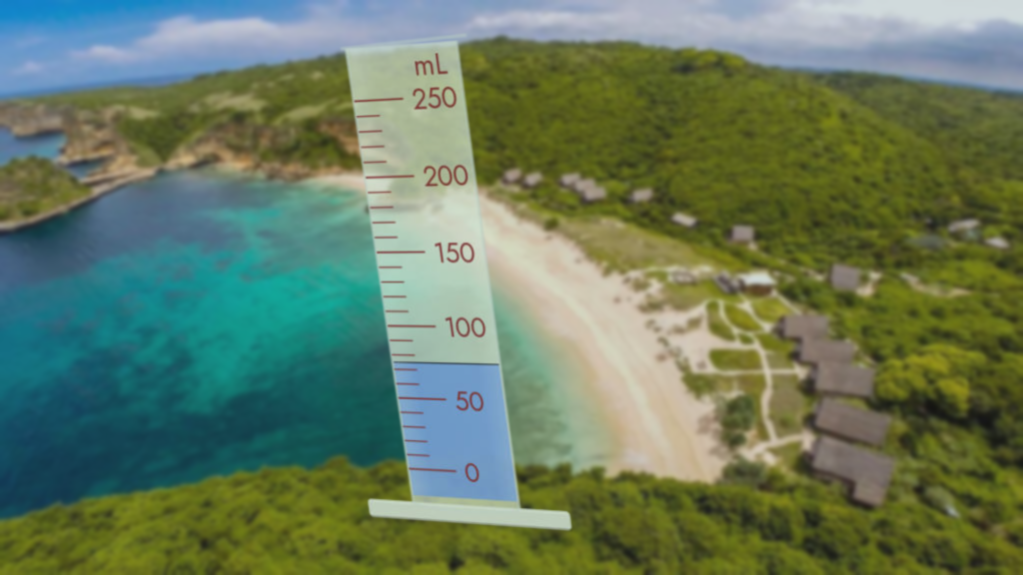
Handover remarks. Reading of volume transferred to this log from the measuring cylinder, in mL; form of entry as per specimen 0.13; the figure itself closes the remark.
75
